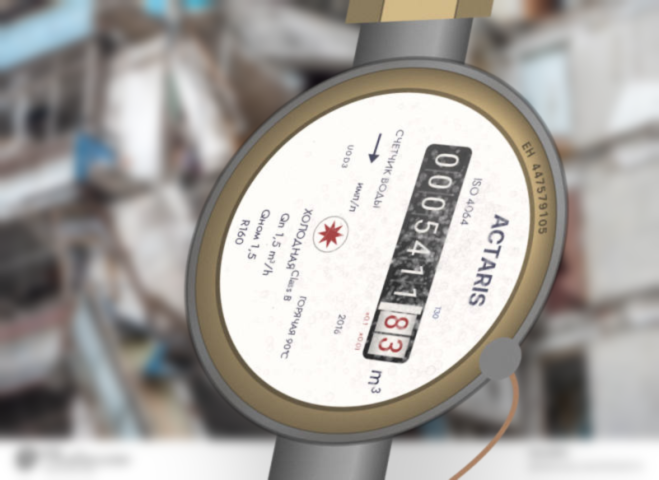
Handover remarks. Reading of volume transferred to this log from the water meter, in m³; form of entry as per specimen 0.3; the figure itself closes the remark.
5411.83
